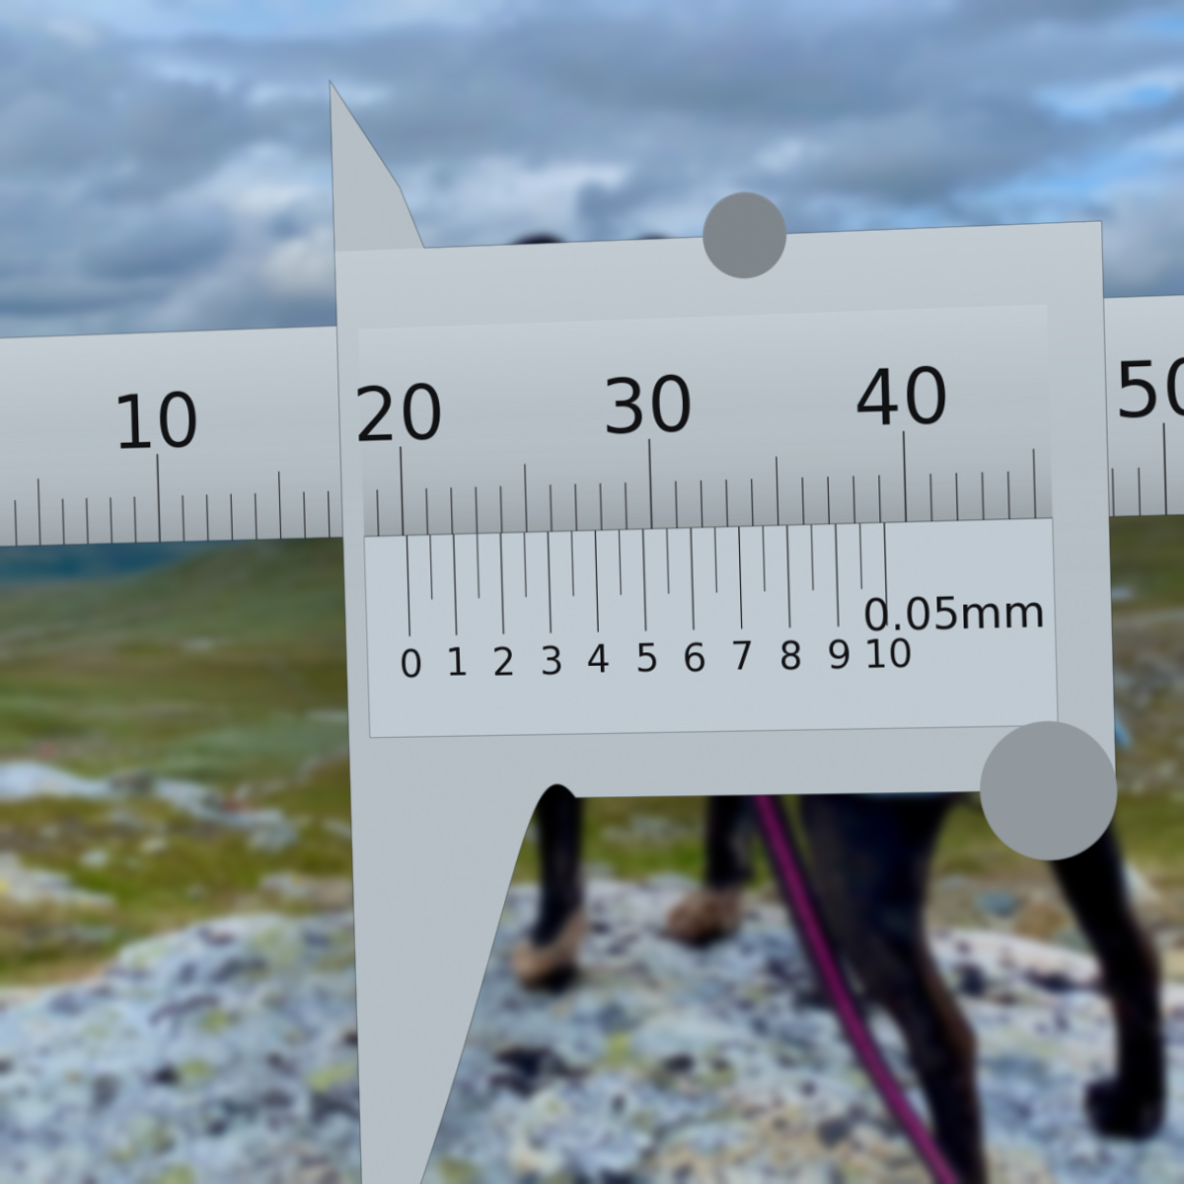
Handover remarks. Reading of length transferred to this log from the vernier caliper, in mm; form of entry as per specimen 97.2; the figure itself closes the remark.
20.15
